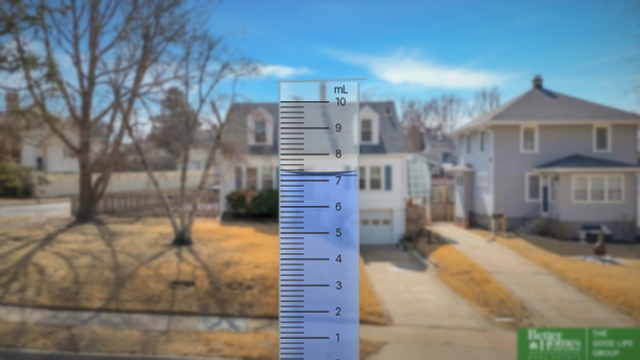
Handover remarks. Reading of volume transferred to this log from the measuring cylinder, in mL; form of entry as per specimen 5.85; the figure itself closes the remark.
7.2
